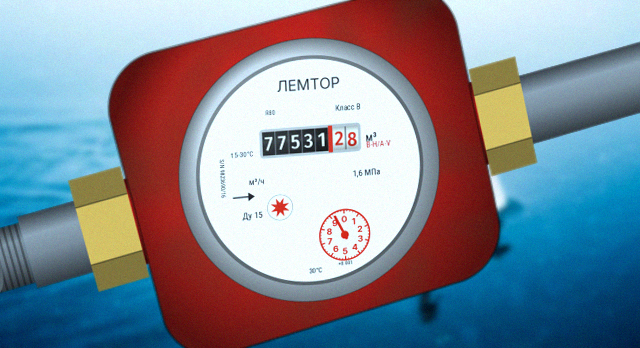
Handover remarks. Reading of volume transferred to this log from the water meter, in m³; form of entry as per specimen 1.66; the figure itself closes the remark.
77531.279
